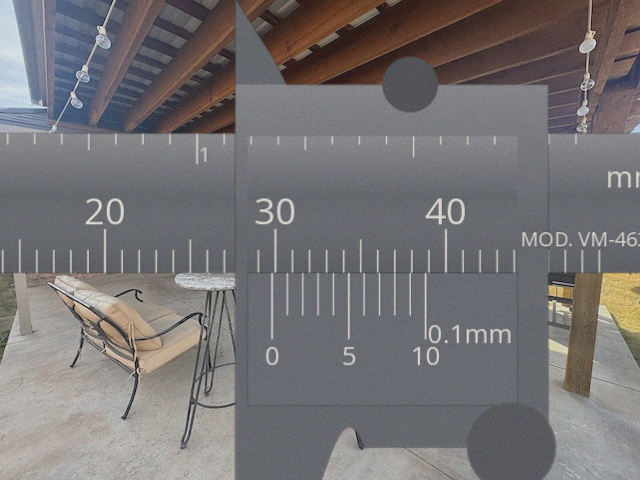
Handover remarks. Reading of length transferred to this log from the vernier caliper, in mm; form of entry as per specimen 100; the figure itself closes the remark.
29.8
